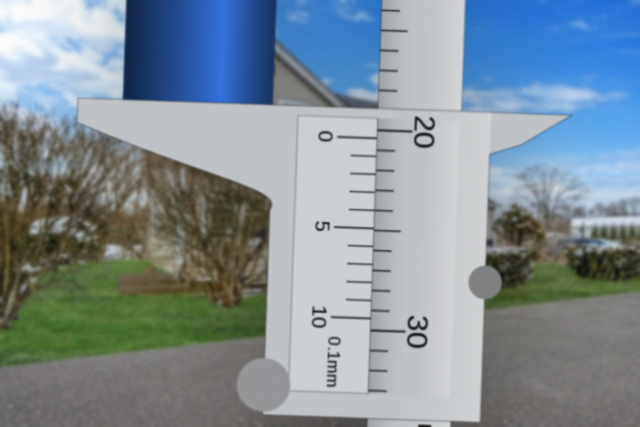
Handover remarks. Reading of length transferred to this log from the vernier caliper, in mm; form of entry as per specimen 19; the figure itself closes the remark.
20.4
